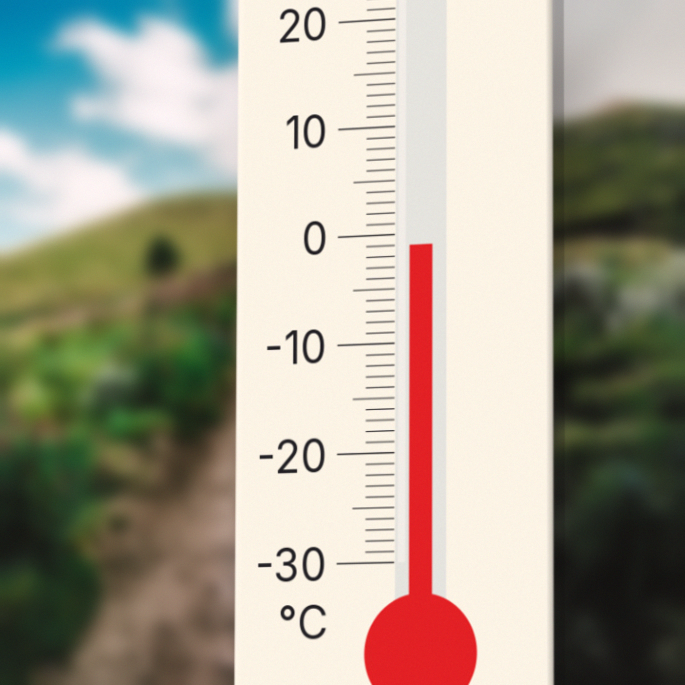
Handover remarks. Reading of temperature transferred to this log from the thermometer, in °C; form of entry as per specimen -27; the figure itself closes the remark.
-1
